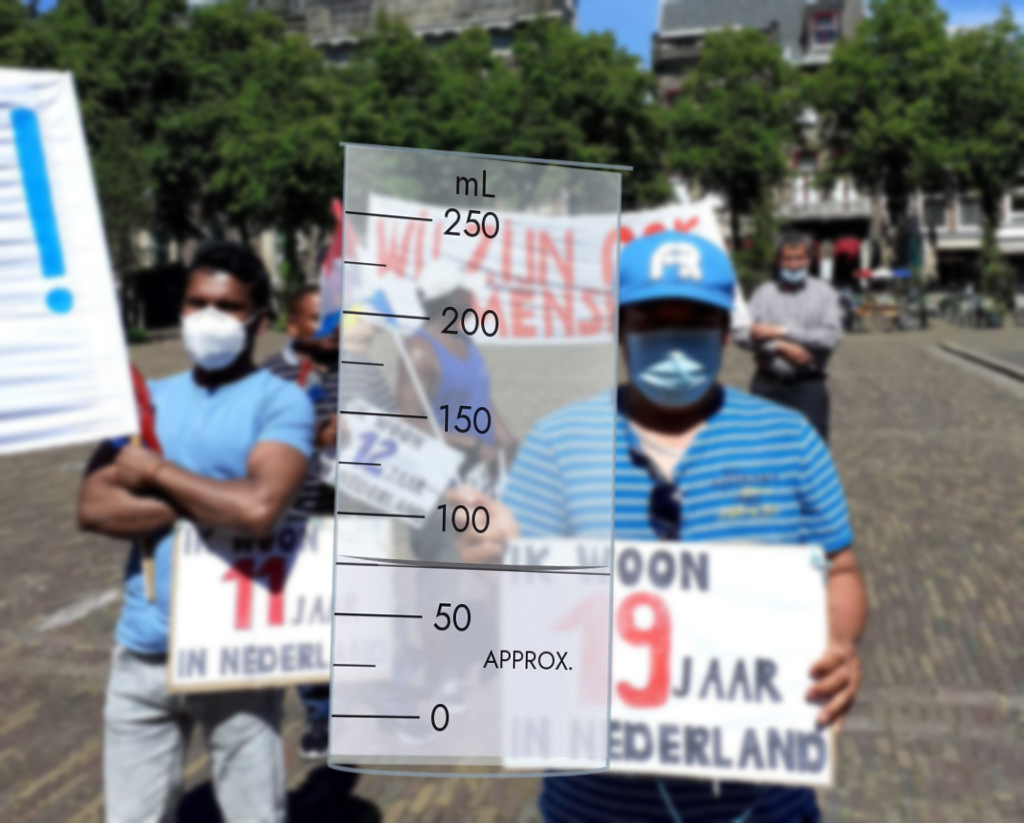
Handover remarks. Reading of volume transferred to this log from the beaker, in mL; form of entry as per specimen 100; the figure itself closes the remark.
75
